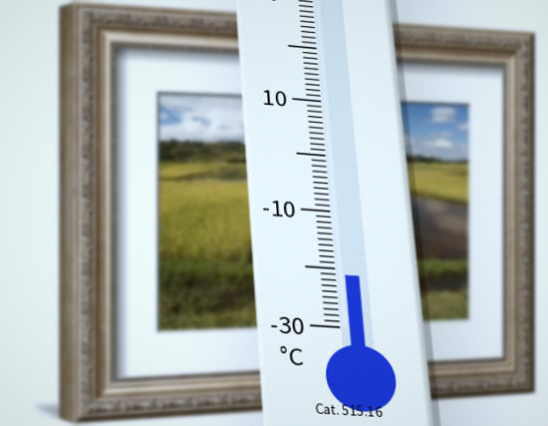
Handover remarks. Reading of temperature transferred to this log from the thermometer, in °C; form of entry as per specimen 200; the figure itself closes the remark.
-21
